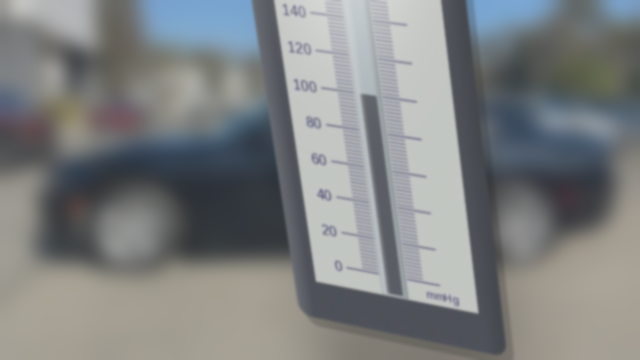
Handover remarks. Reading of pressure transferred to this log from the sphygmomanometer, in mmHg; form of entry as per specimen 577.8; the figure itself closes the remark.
100
